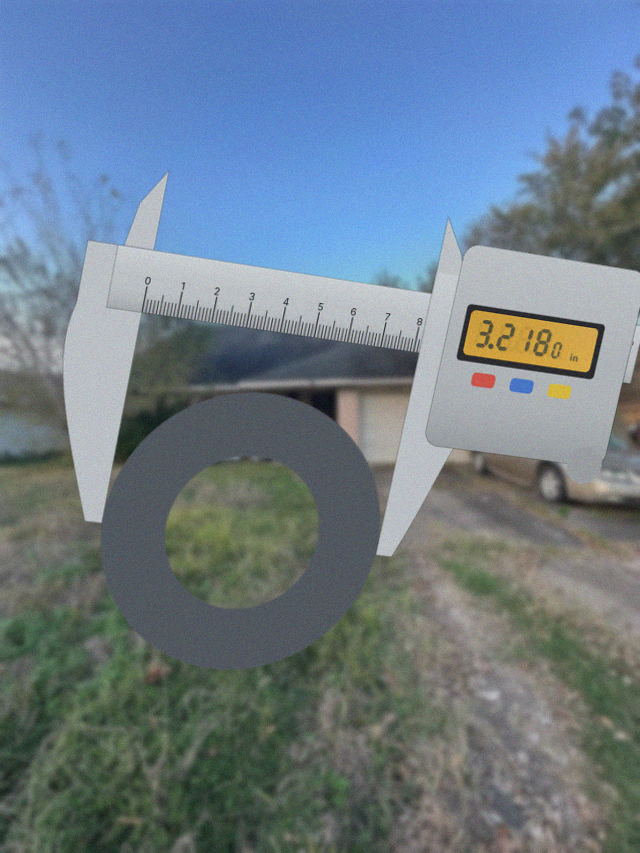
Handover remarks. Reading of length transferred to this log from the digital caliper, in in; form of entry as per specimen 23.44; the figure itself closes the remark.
3.2180
